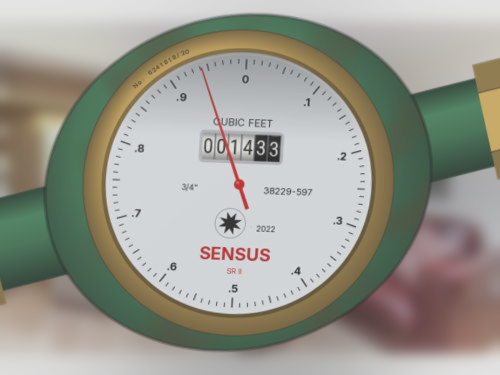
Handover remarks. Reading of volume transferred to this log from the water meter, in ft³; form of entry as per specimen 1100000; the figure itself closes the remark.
1432.94
